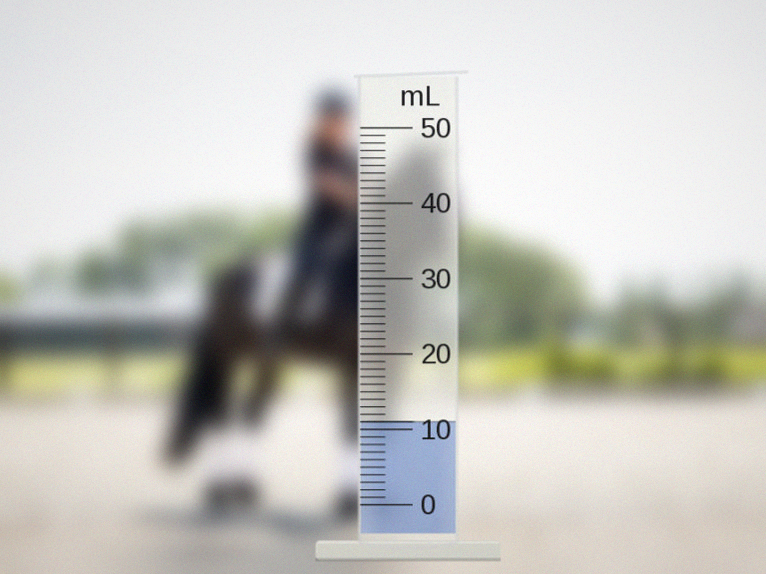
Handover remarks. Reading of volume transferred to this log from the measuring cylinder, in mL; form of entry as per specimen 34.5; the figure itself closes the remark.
11
